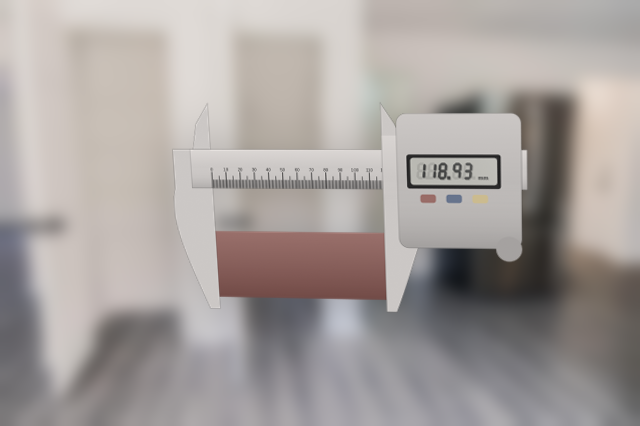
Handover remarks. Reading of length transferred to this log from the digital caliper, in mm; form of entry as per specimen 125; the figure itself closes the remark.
118.93
